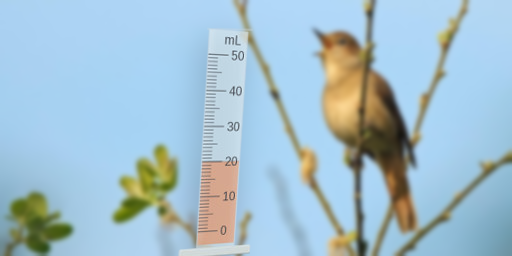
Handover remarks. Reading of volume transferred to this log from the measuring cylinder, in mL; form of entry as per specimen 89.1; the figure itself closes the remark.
20
